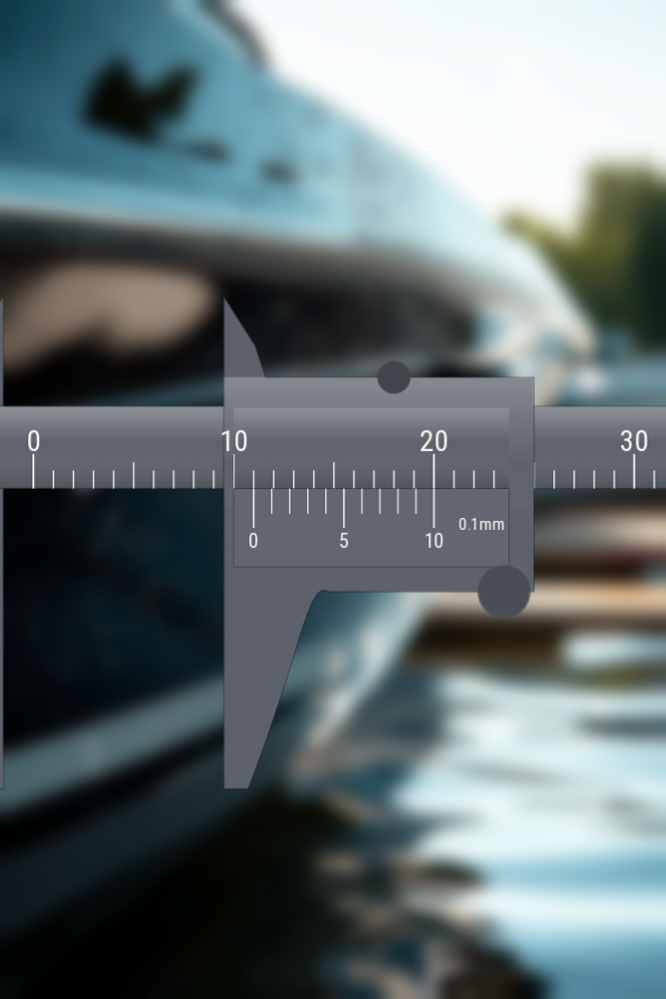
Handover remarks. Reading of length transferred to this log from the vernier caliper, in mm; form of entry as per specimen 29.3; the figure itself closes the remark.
11.0
